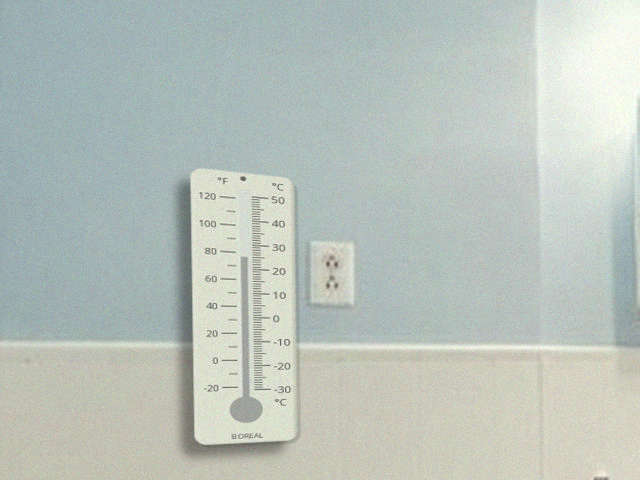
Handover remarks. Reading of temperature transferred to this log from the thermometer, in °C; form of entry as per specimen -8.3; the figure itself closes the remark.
25
